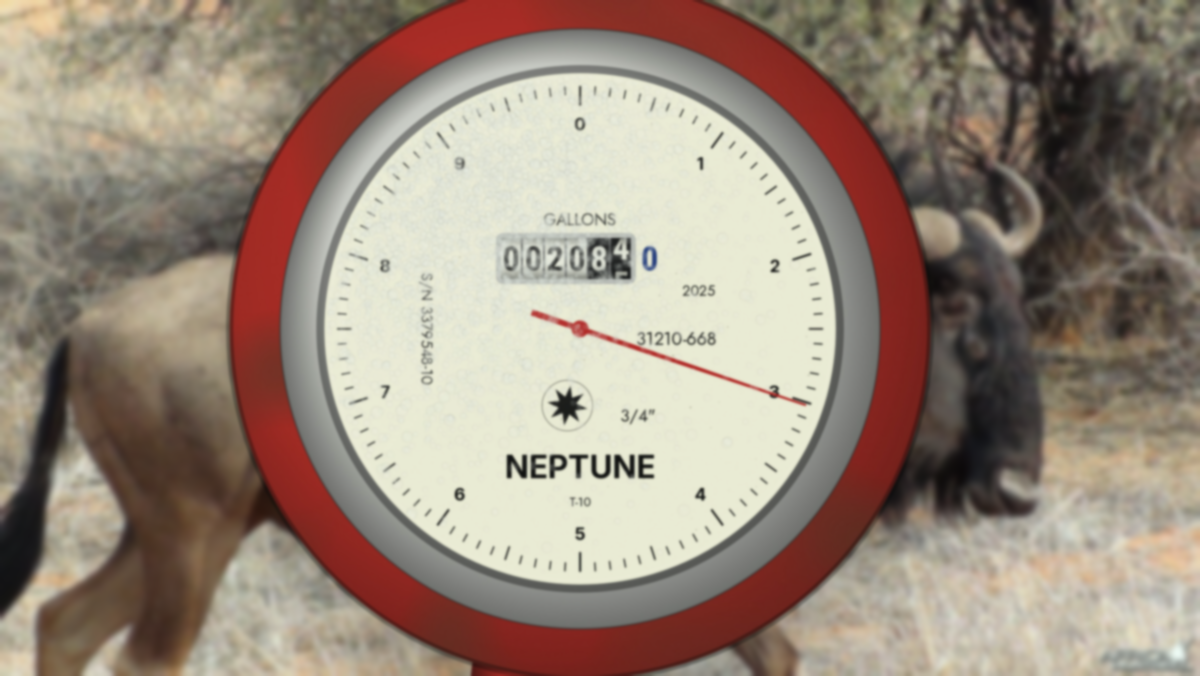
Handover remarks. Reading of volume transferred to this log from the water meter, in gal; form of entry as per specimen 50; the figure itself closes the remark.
20843.0
